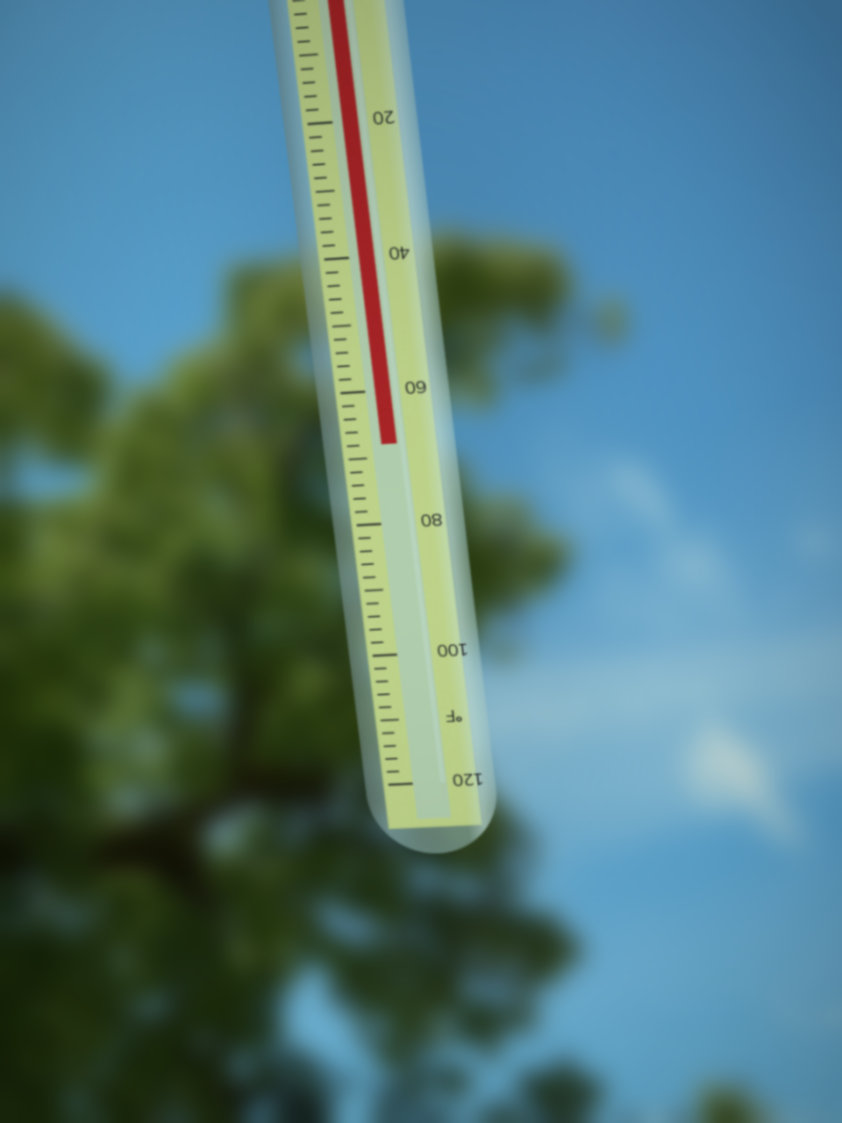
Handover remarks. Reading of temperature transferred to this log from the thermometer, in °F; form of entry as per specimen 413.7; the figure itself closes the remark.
68
